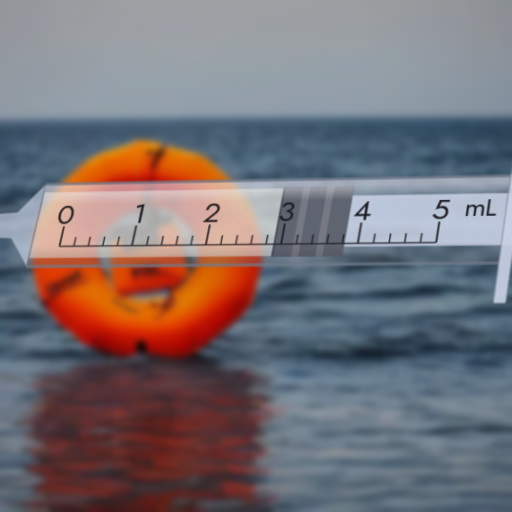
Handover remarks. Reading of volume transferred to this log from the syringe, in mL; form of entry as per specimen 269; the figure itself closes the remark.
2.9
